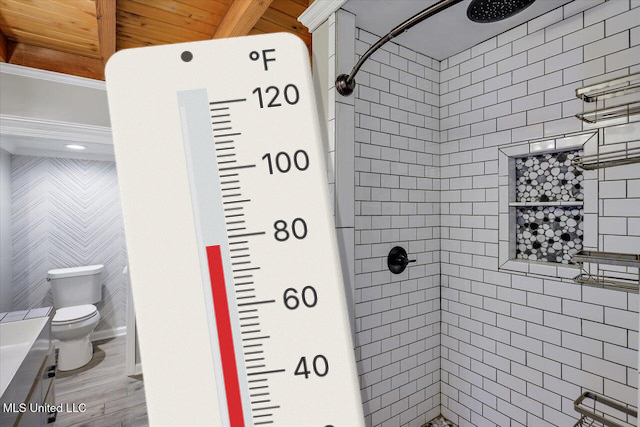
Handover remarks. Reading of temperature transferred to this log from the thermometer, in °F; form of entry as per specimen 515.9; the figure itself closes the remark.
78
